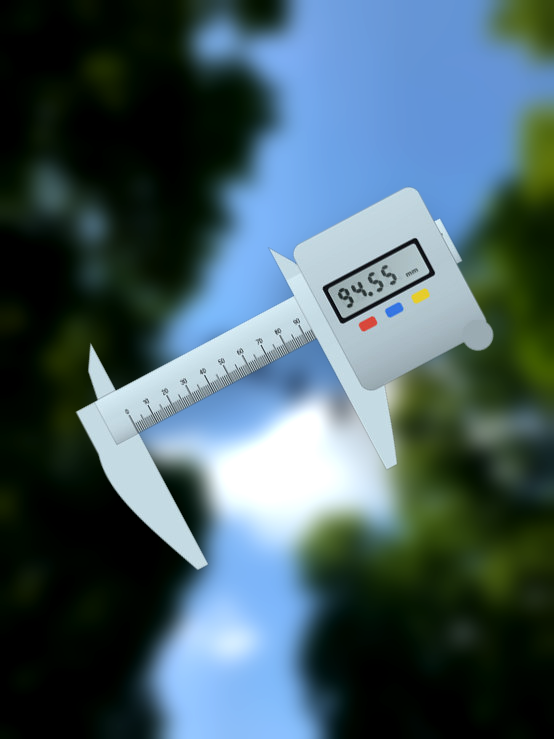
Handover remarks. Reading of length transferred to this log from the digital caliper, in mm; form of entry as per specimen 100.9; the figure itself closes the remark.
94.55
